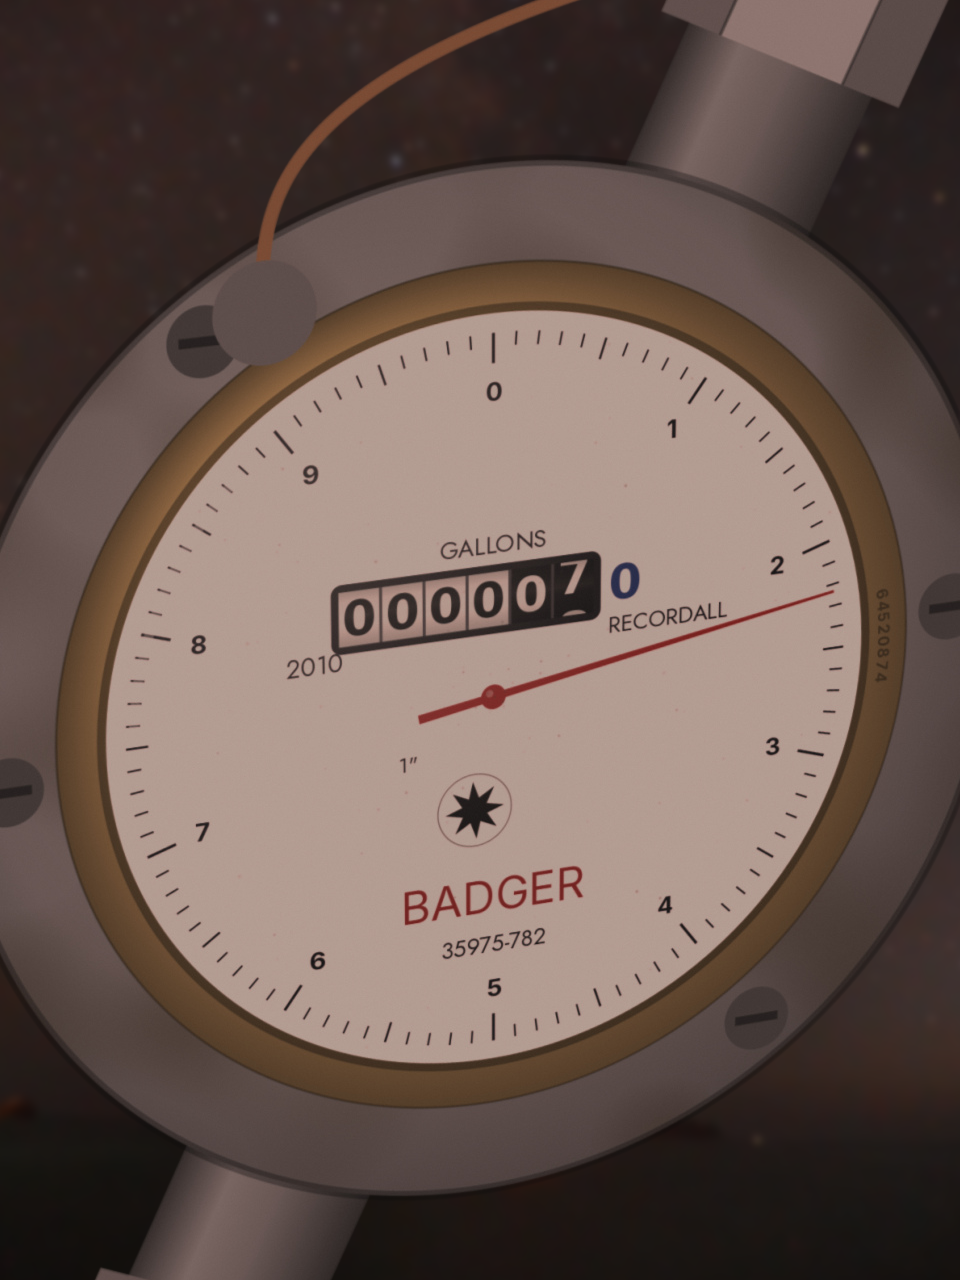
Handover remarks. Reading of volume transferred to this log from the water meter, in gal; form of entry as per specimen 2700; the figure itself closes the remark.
72.2
